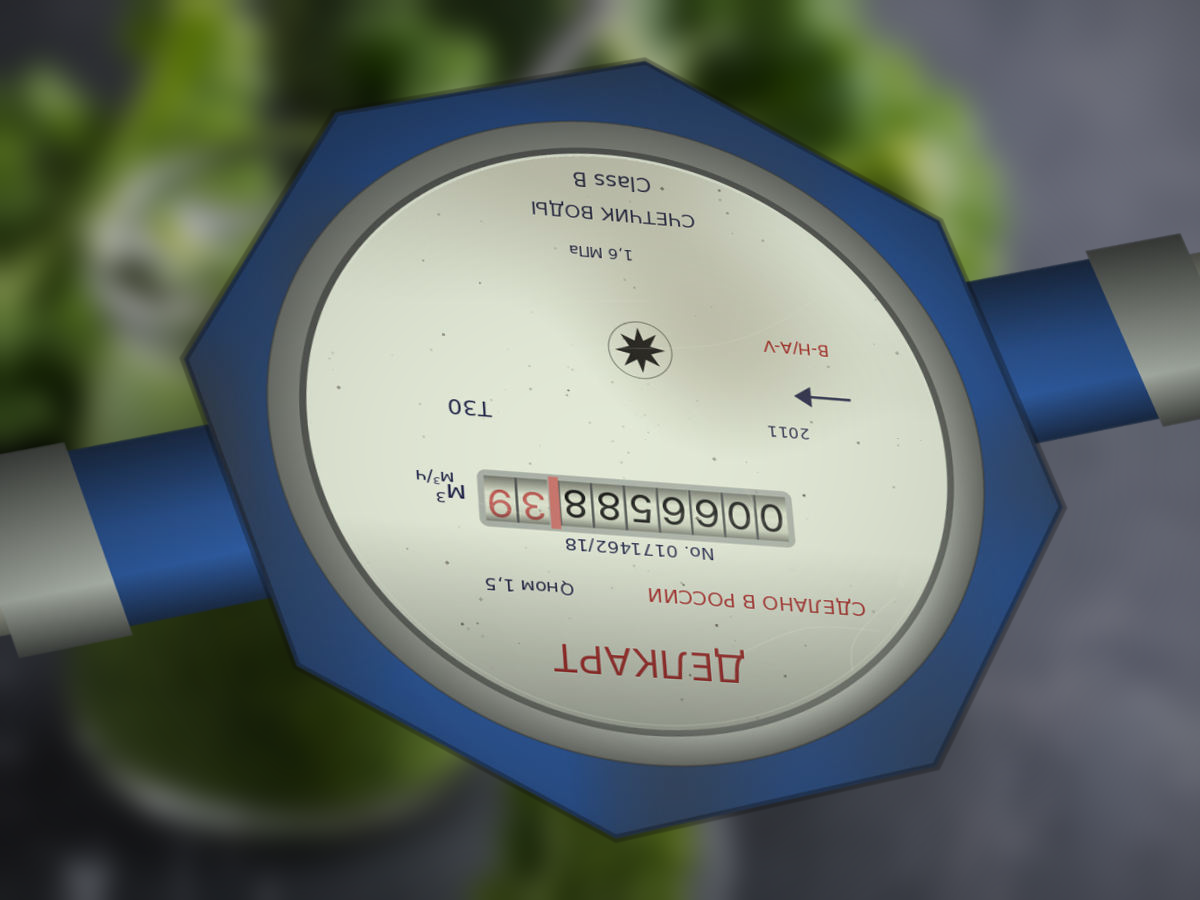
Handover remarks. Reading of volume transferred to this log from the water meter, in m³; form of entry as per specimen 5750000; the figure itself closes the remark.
66588.39
